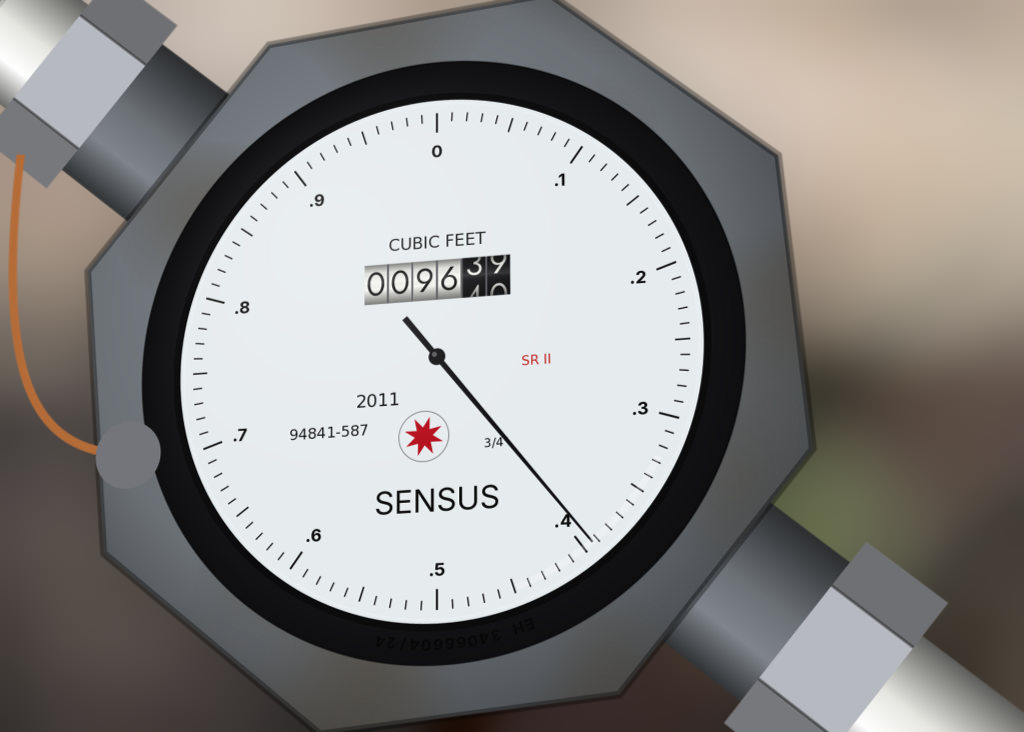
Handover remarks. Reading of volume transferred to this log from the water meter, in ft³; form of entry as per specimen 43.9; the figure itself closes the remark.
9639.39
